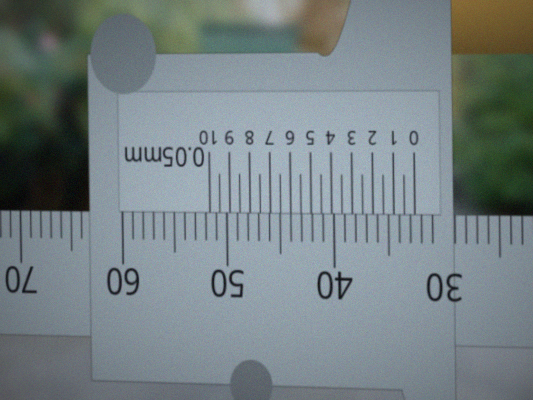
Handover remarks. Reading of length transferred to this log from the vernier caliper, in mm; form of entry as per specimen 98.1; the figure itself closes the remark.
32.6
